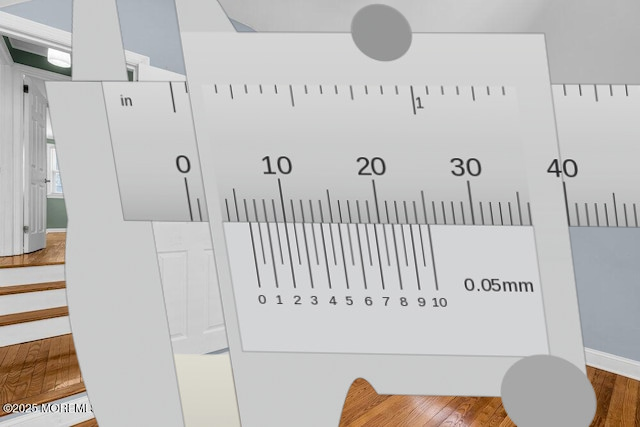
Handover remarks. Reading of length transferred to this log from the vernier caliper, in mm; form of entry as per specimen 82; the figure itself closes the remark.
6.2
